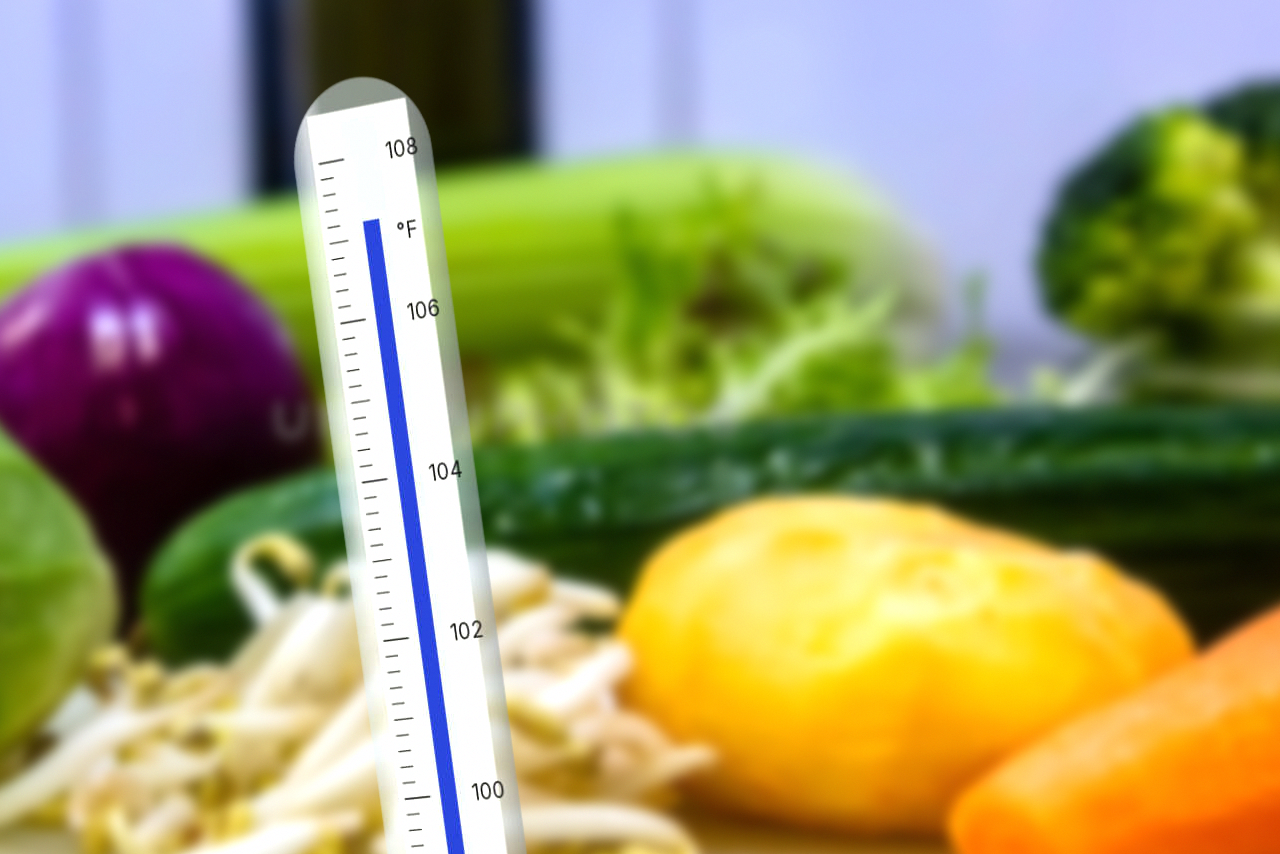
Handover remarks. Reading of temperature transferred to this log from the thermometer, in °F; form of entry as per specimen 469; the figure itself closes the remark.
107.2
